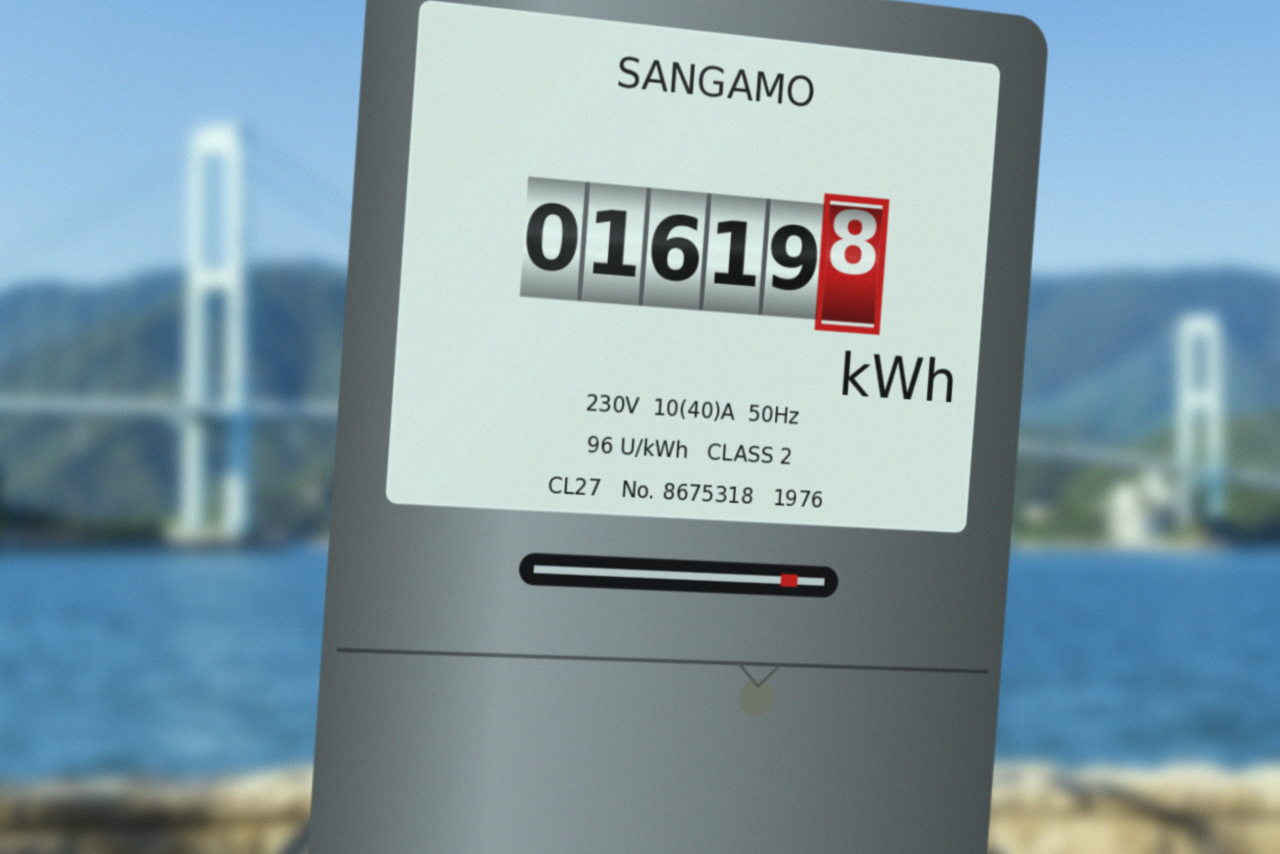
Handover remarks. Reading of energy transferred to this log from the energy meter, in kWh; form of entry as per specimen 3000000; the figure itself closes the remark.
1619.8
